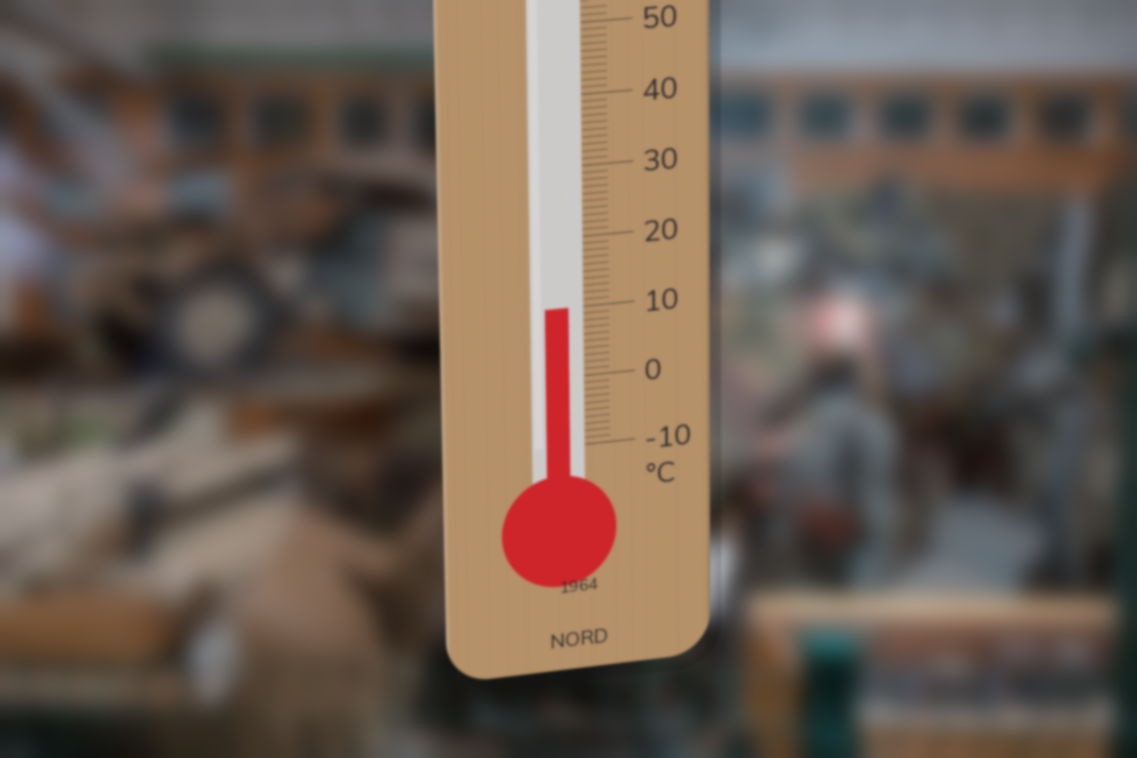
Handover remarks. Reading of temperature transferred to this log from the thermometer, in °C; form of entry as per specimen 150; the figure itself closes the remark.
10
